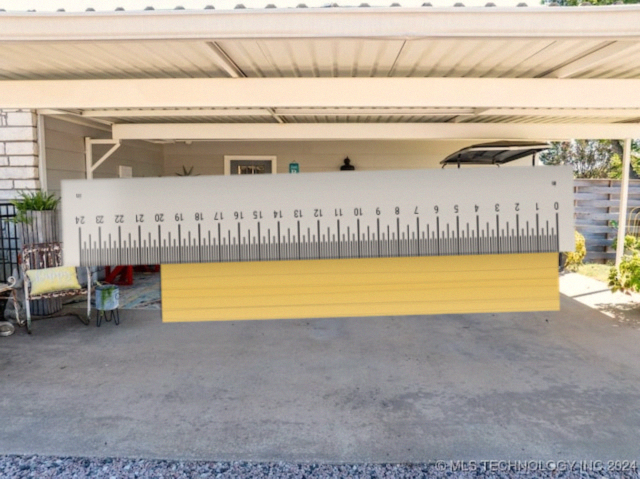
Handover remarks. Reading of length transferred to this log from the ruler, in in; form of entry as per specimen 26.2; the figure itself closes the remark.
20
